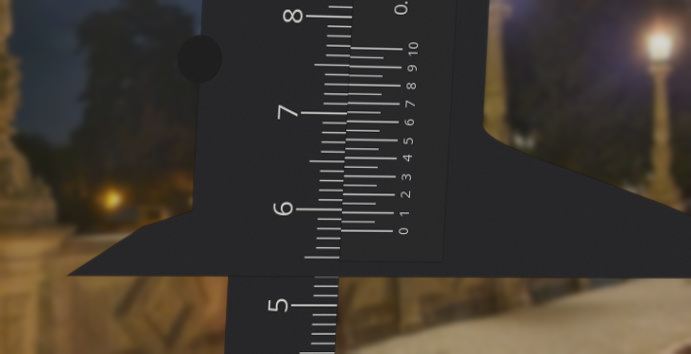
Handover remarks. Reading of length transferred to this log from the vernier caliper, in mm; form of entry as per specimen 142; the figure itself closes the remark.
57.8
